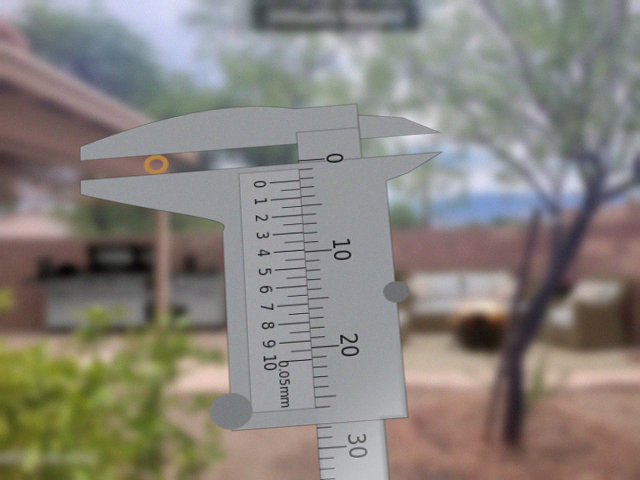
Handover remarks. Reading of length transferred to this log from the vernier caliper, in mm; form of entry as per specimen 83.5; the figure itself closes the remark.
2.2
